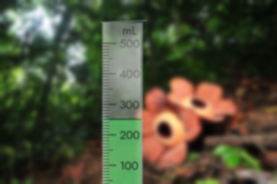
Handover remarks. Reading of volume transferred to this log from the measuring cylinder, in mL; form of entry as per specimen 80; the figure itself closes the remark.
250
